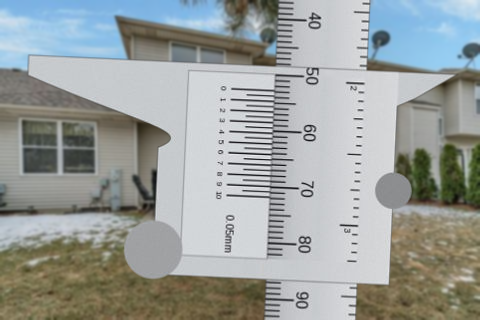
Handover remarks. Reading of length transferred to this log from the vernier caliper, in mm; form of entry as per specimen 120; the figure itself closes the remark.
52.8
